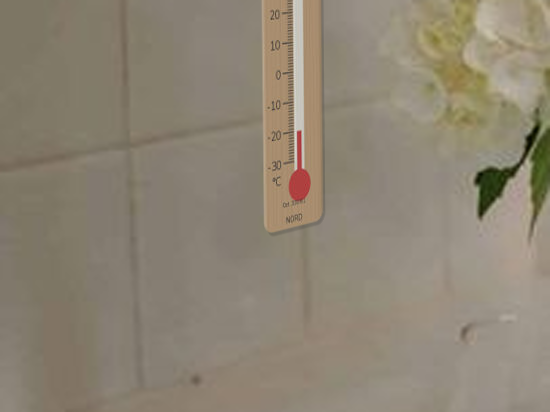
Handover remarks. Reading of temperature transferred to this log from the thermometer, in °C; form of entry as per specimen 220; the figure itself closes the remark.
-20
